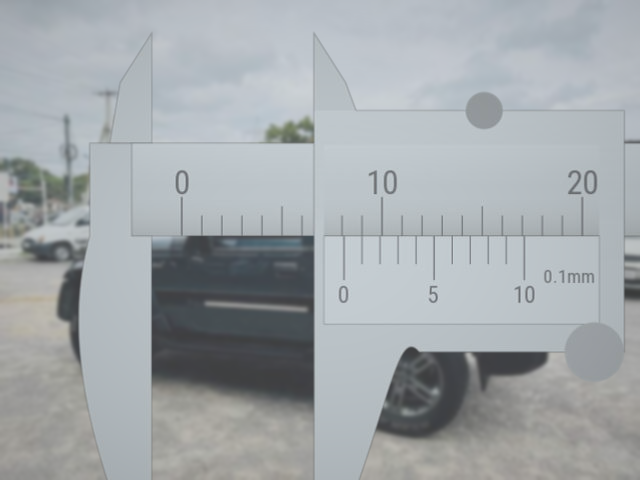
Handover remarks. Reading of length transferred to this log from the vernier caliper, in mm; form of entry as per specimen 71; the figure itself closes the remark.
8.1
